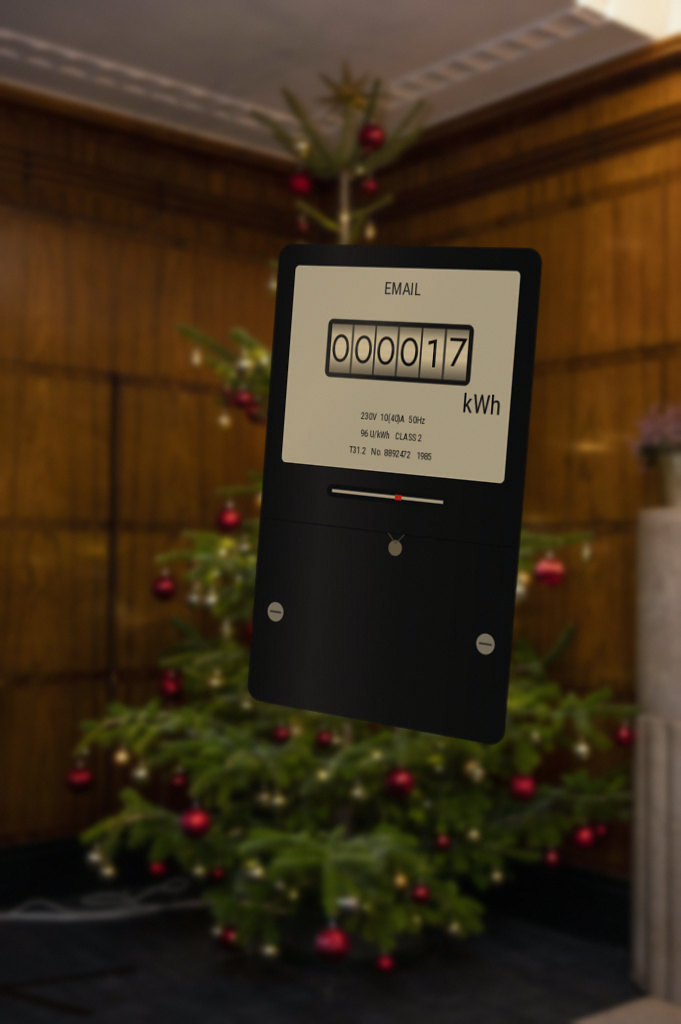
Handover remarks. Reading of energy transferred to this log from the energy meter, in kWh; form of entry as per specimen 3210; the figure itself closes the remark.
17
